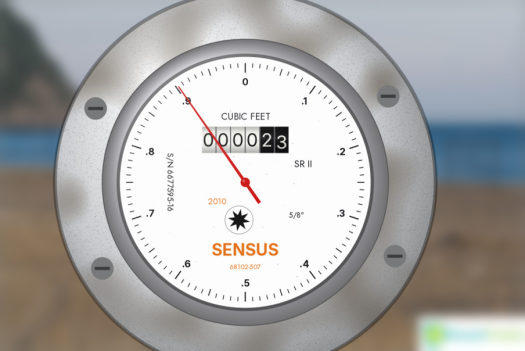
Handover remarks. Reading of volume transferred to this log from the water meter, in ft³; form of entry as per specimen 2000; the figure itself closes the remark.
22.90
